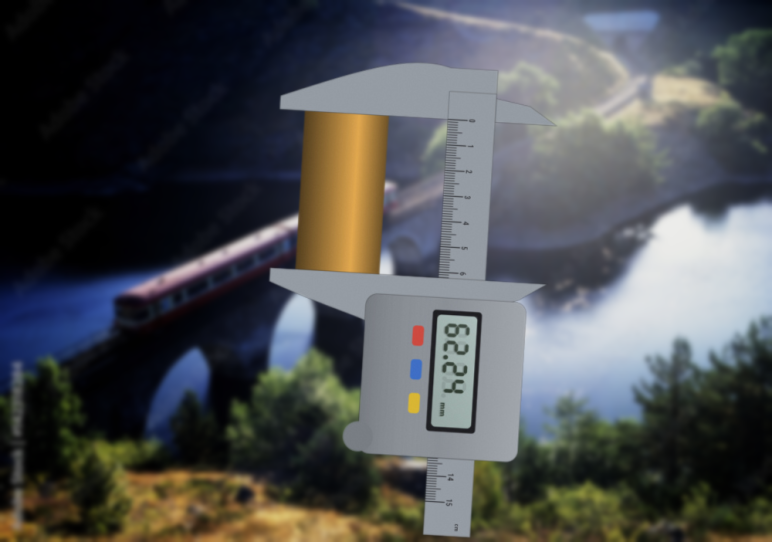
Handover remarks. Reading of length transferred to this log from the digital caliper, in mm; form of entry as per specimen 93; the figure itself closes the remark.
62.24
